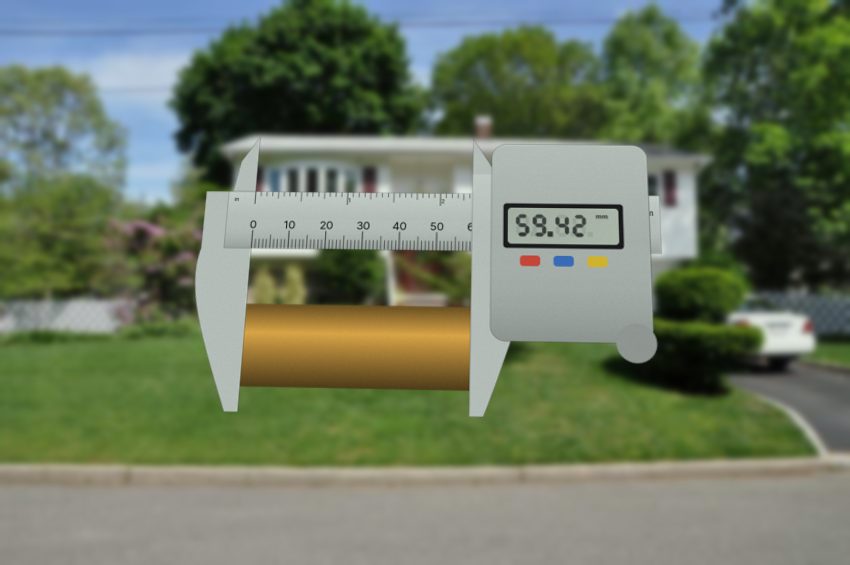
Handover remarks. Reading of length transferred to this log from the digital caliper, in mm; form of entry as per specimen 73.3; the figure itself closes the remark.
59.42
